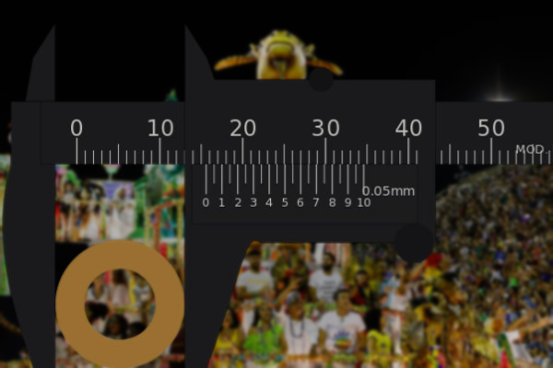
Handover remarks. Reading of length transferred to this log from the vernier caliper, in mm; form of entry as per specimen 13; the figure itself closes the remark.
15.6
